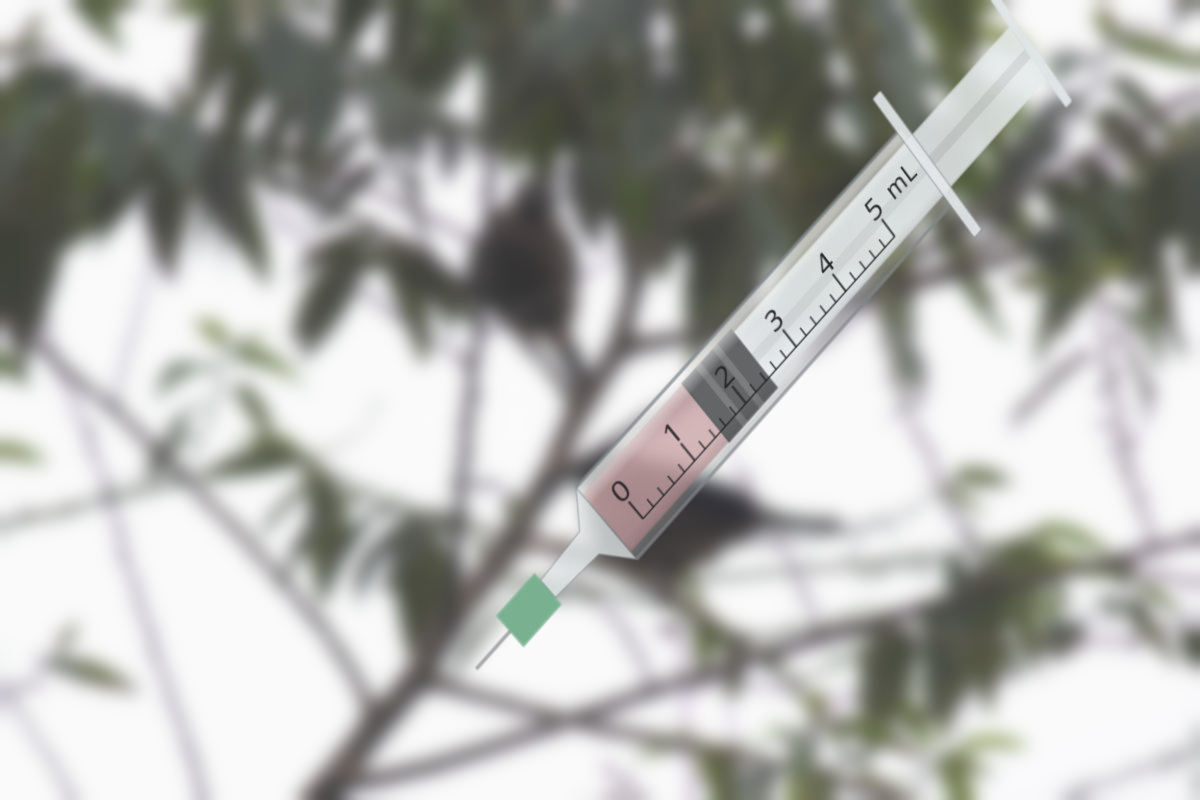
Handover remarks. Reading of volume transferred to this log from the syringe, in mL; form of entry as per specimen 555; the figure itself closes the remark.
1.5
